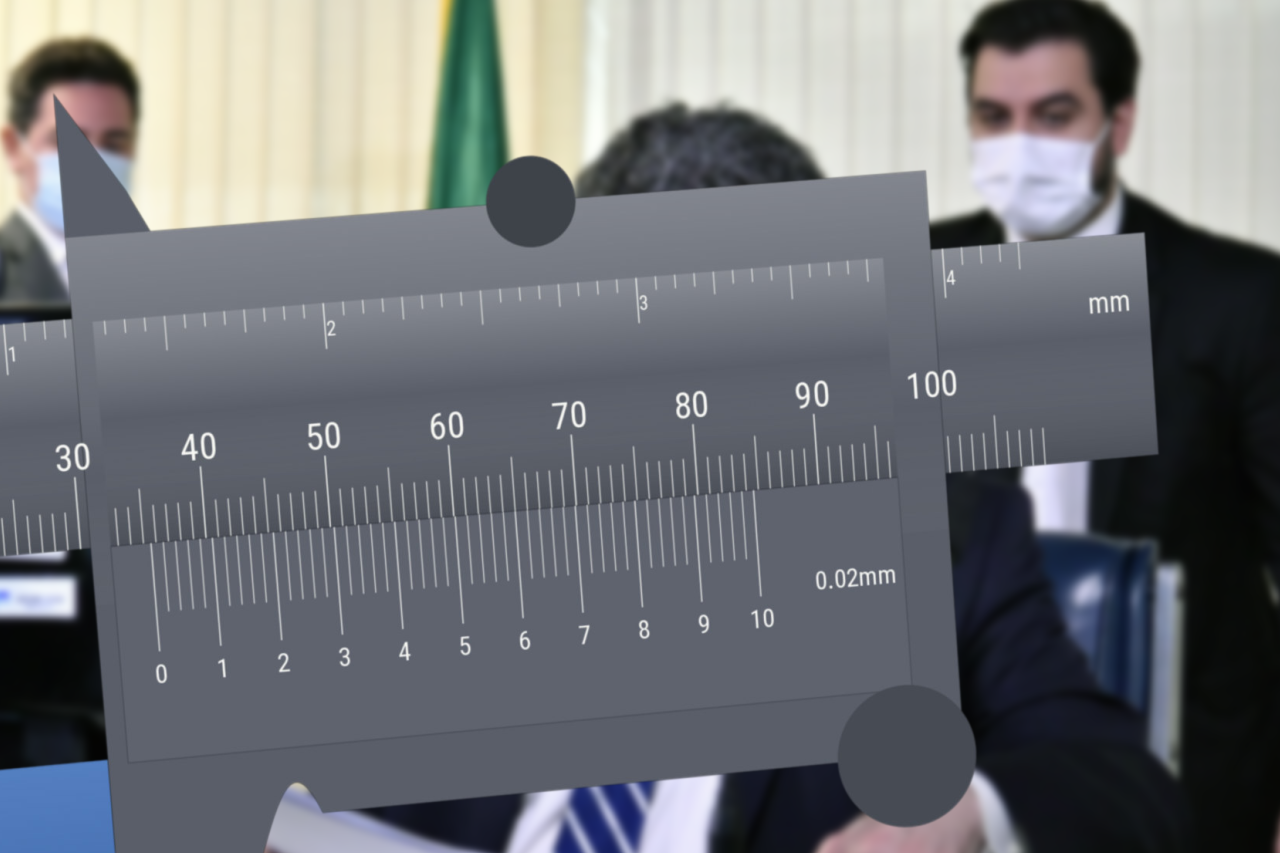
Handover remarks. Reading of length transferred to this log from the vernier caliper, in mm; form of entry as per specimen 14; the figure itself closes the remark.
35.6
